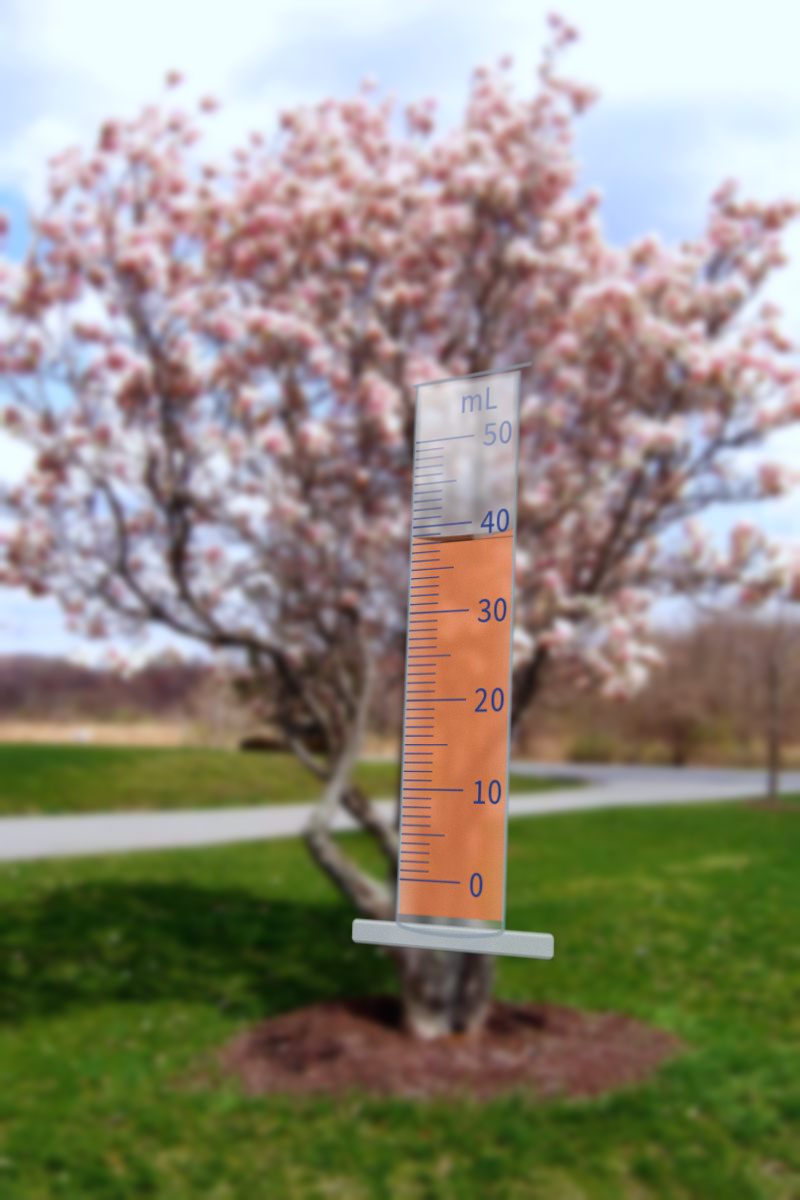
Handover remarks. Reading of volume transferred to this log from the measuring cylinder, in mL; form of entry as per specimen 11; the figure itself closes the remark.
38
